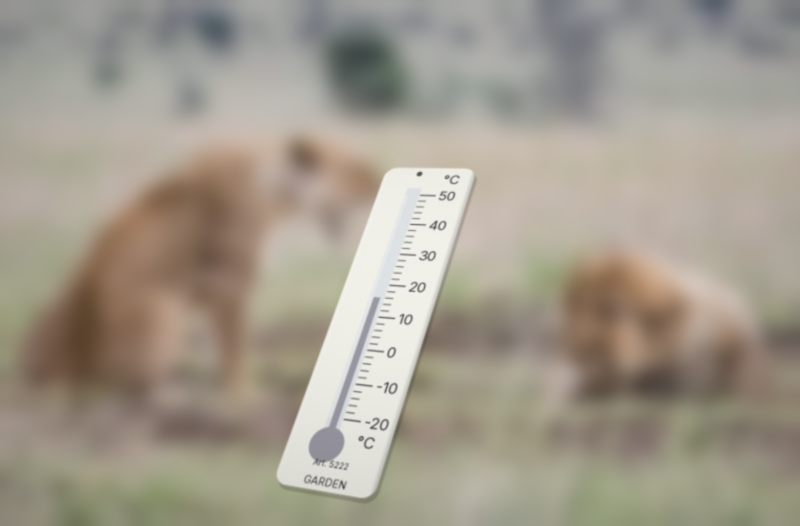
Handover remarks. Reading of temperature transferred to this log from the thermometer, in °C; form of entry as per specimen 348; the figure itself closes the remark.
16
